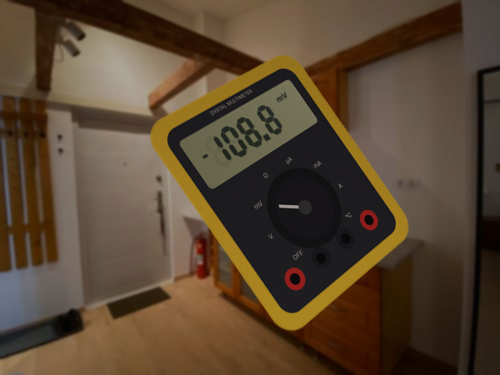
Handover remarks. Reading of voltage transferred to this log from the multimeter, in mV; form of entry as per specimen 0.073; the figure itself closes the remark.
-108.8
